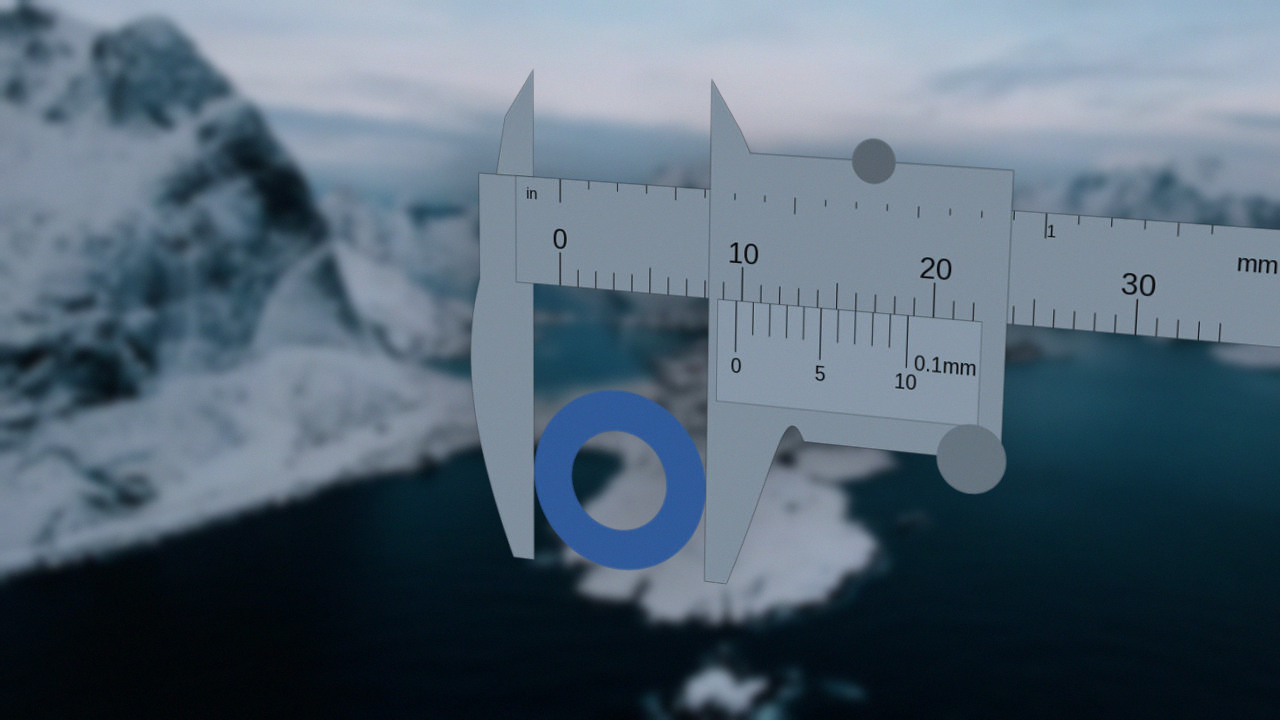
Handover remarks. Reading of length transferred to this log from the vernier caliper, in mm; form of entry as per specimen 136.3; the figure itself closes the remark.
9.7
